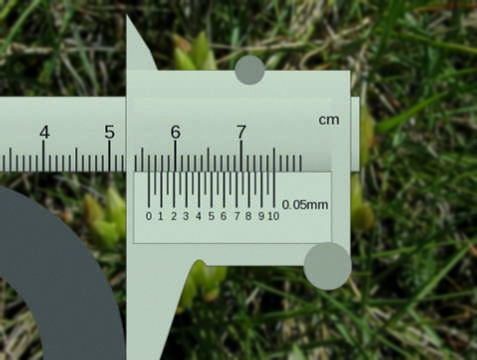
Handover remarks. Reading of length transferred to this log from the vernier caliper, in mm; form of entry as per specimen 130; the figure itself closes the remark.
56.0
